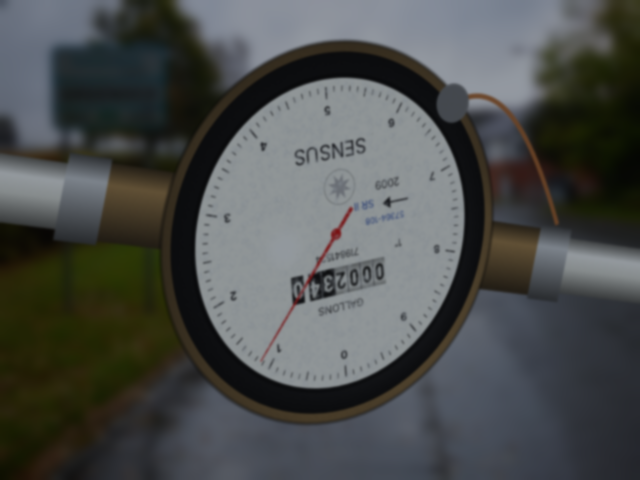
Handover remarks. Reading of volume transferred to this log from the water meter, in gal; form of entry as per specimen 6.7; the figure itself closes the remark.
2341.1
